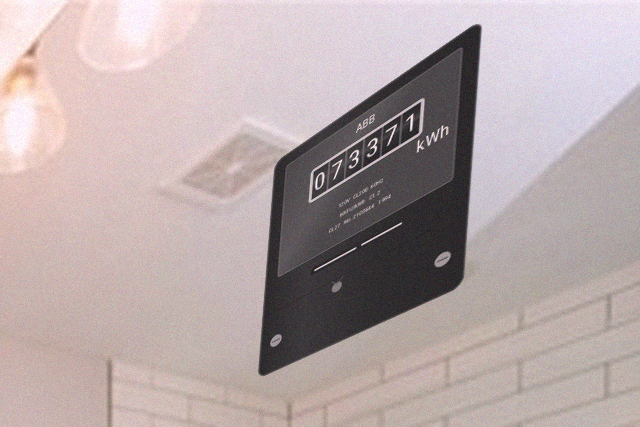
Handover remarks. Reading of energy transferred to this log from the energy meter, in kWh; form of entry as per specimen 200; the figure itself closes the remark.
73371
